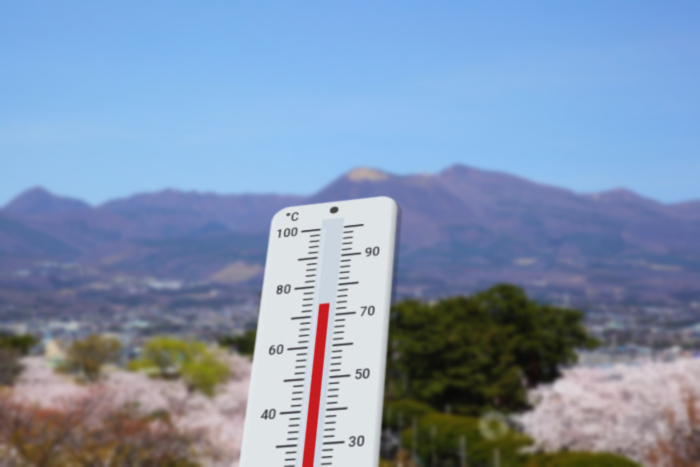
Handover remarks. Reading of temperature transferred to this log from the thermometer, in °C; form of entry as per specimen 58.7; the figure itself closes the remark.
74
